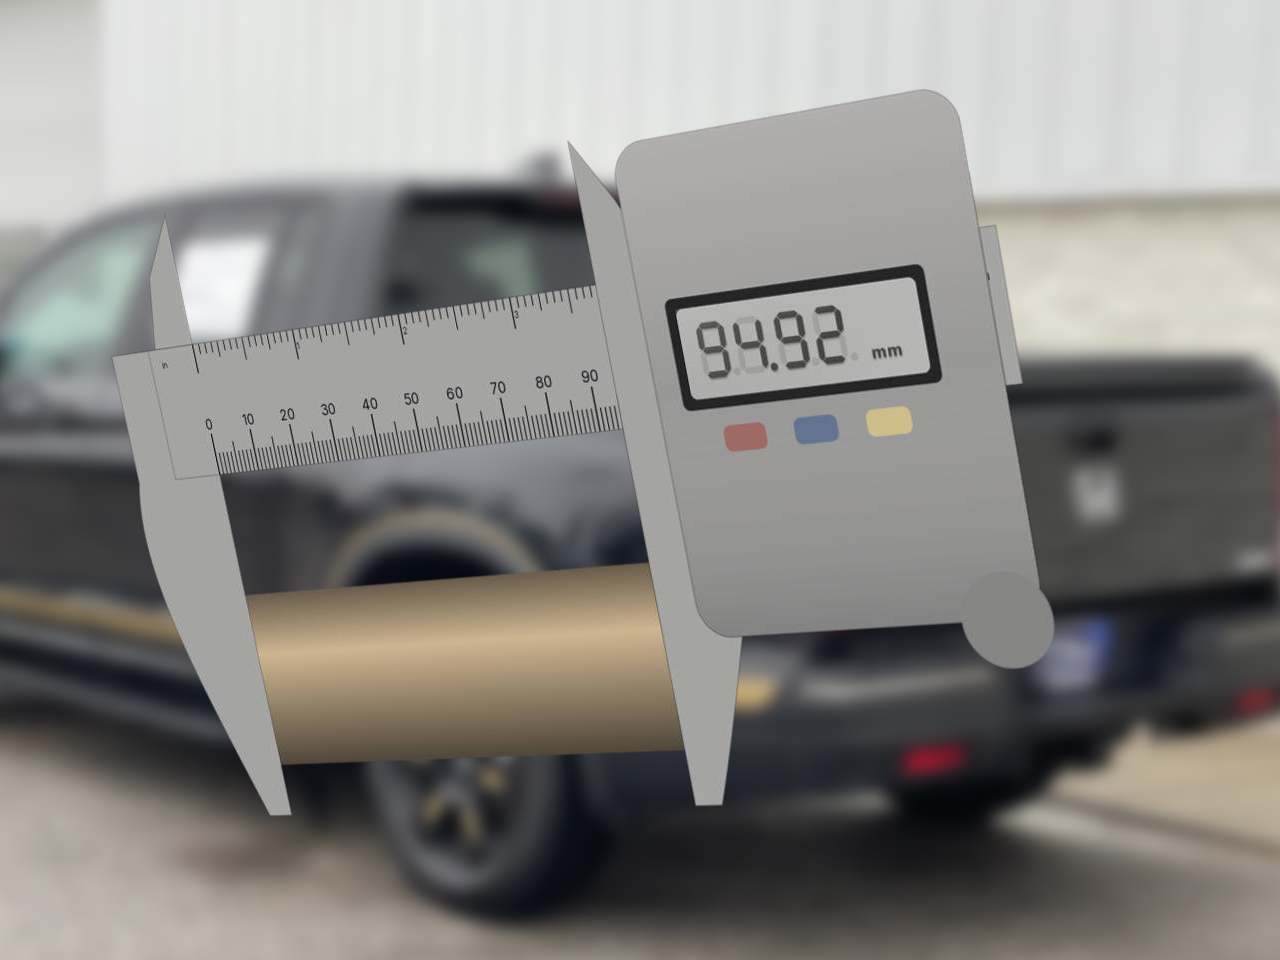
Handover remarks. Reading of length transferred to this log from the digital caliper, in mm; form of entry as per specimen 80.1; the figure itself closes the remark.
94.92
